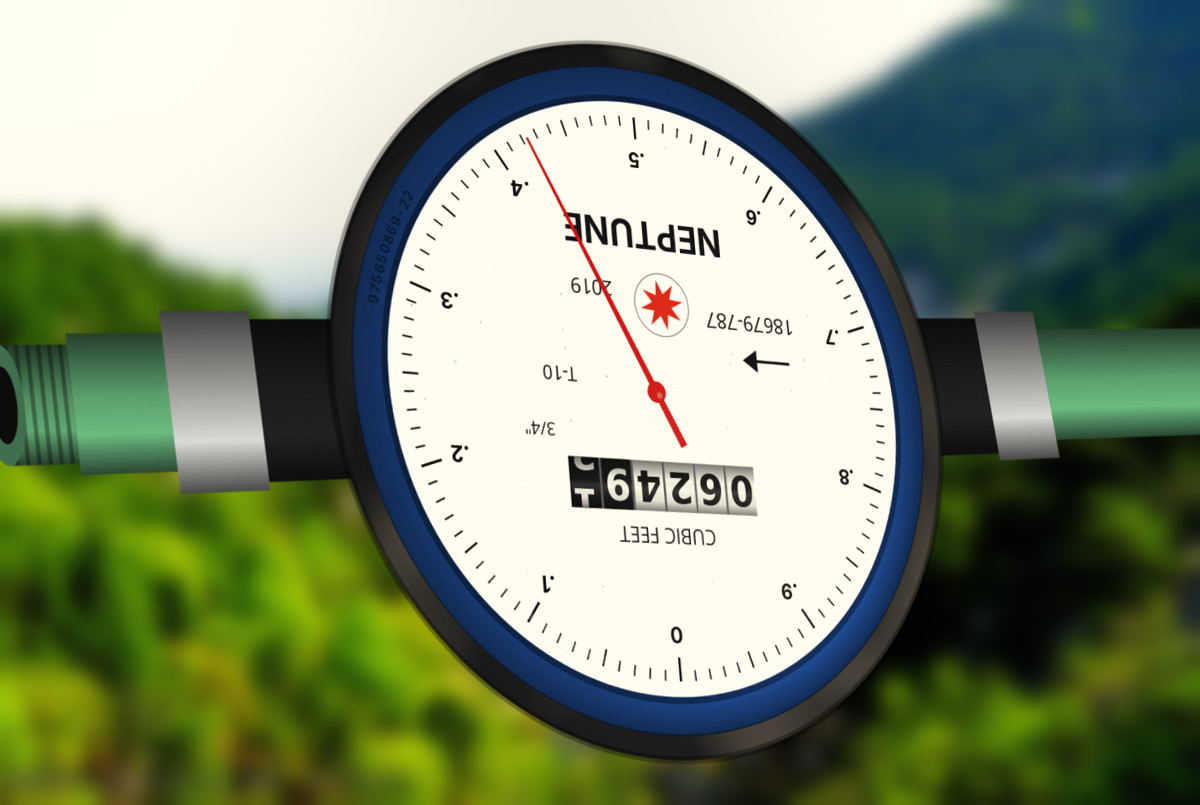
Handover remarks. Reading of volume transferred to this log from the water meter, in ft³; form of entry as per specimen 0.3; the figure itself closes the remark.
62491.42
